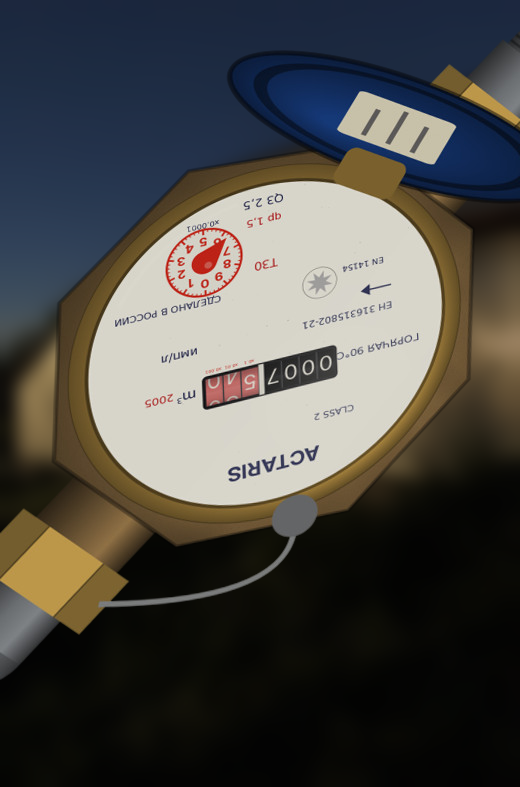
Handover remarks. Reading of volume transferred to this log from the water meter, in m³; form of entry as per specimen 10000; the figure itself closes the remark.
7.5396
